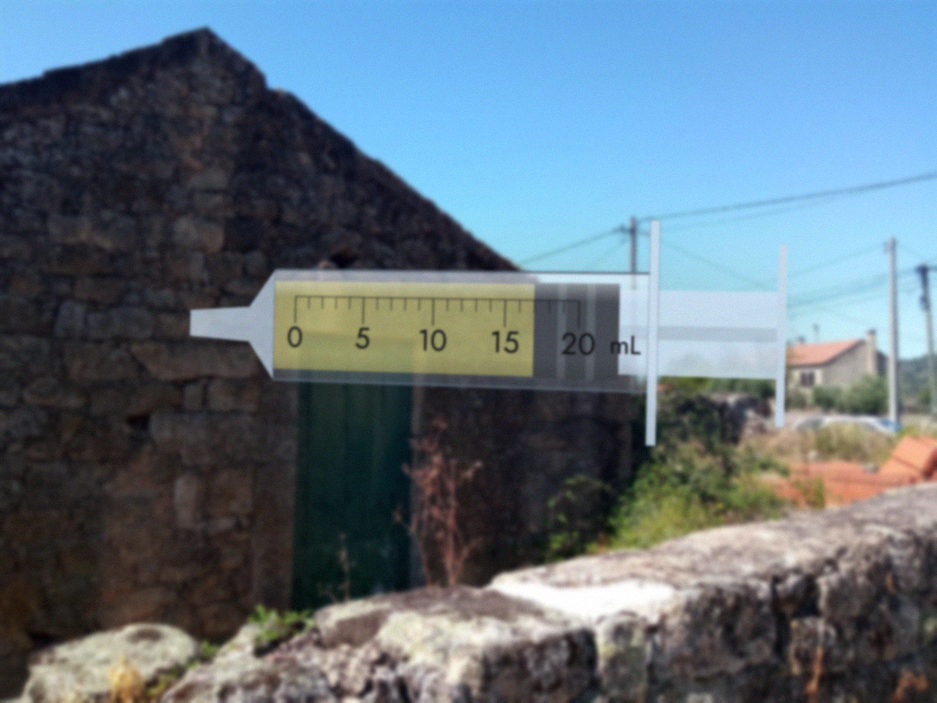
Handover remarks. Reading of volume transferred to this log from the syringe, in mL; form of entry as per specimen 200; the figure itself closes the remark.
17
